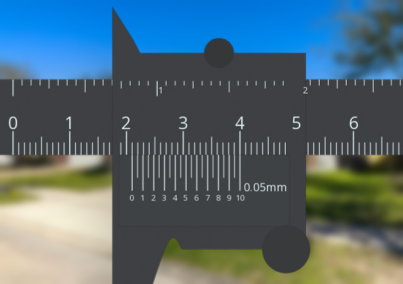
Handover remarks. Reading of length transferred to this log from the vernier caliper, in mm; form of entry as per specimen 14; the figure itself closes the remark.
21.0
